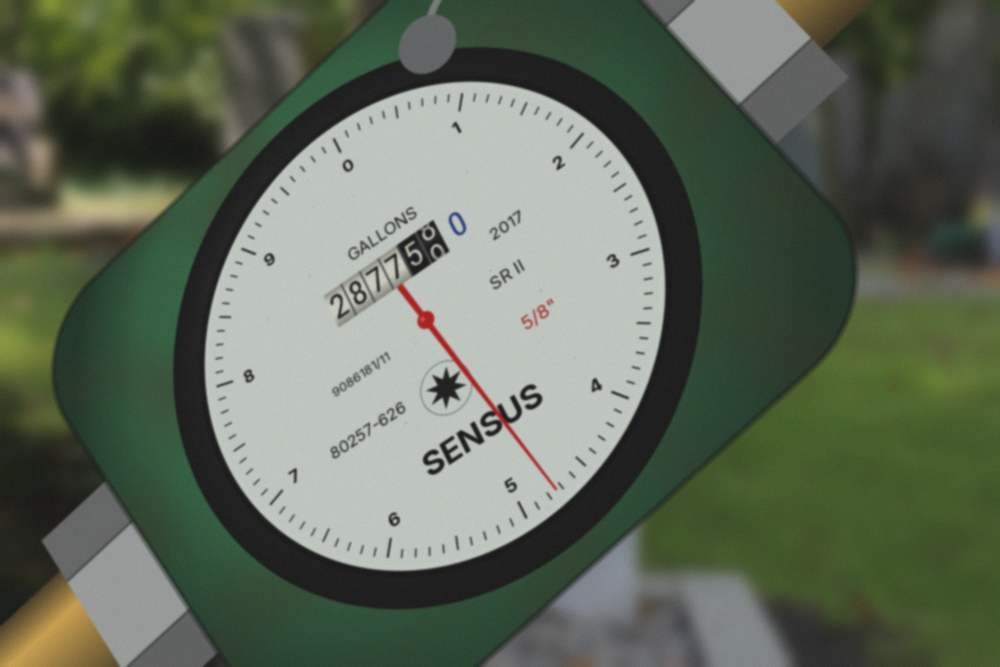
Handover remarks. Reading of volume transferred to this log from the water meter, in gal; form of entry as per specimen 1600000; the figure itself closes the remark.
2877584.7
